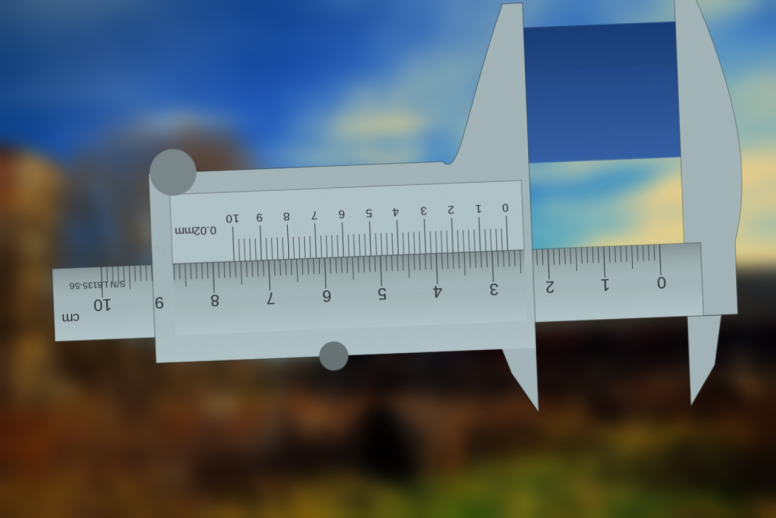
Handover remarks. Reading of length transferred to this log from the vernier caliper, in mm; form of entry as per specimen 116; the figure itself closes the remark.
27.2
